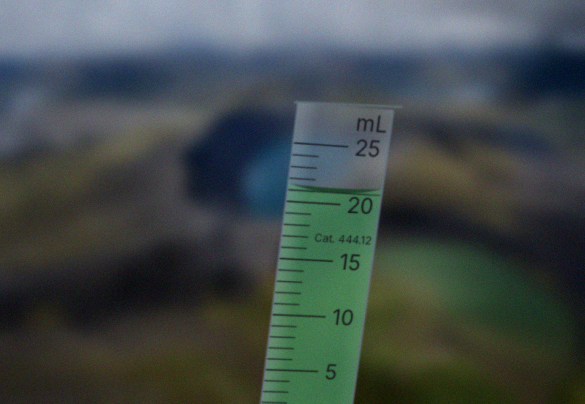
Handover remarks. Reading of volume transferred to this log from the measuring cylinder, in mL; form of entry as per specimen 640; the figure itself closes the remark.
21
